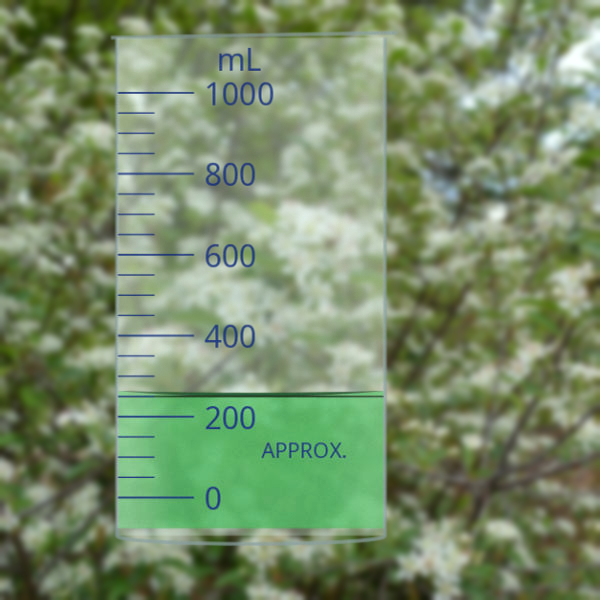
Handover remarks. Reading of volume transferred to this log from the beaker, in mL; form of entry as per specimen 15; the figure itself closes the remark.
250
